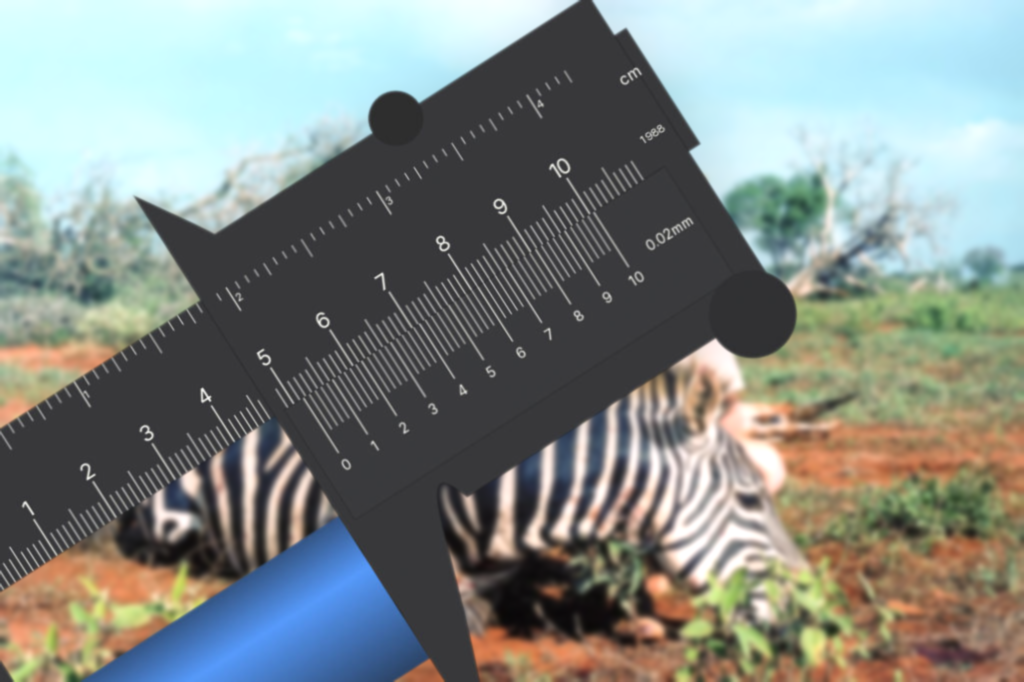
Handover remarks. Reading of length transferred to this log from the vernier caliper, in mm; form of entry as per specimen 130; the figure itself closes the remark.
51.6
